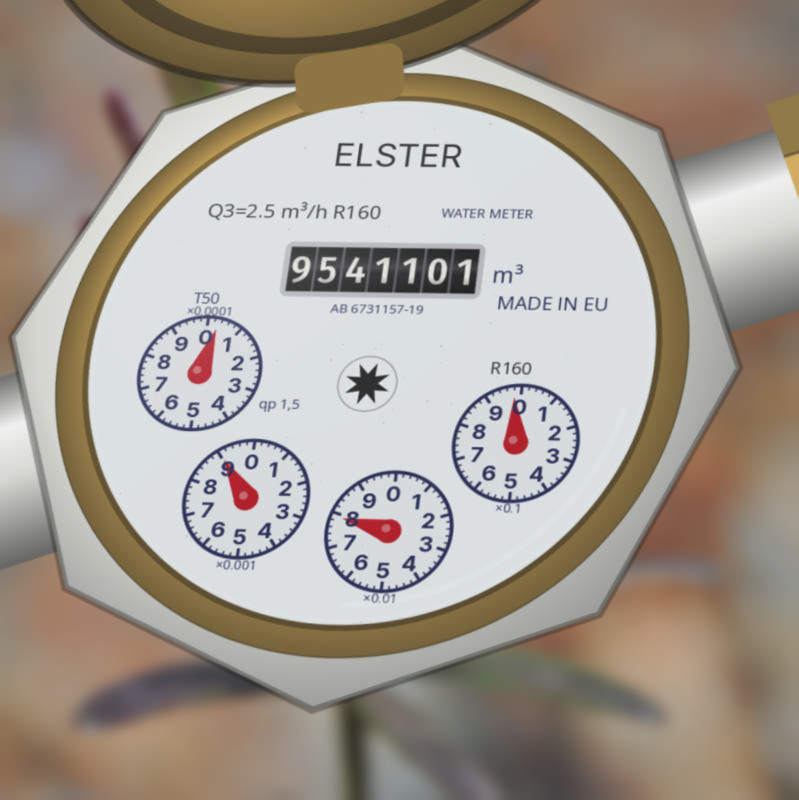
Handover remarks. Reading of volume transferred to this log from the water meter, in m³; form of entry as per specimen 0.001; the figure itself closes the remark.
9541100.9790
